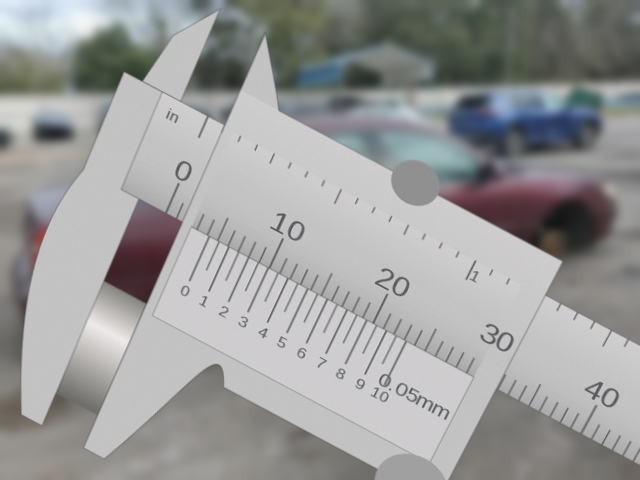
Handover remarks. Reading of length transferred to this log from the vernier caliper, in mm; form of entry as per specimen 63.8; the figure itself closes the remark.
4.2
